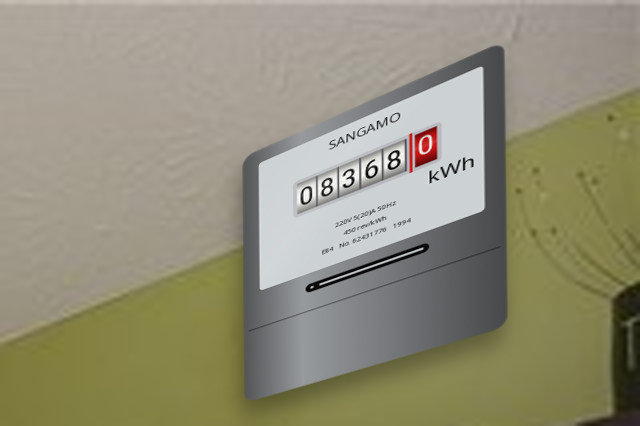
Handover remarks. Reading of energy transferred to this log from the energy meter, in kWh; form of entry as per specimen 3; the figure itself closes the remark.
8368.0
